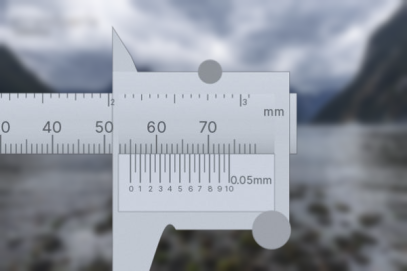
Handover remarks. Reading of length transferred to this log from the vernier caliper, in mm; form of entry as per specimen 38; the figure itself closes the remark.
55.0
